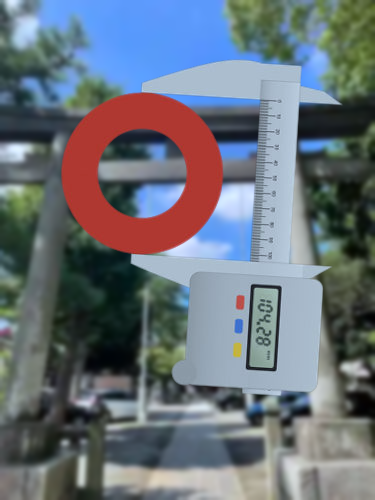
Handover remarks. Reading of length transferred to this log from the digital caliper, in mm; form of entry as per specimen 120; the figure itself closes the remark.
104.28
